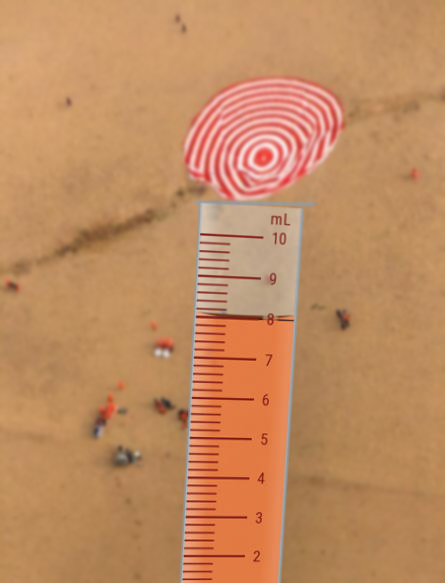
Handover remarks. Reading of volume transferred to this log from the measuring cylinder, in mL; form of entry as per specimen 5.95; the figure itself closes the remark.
8
